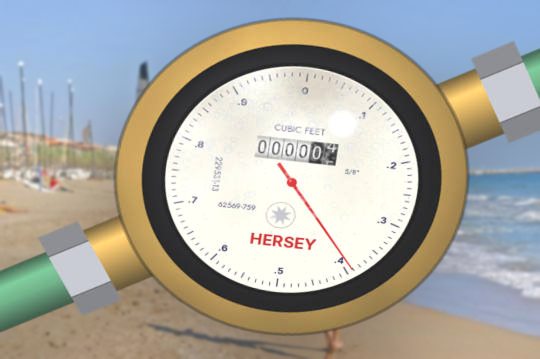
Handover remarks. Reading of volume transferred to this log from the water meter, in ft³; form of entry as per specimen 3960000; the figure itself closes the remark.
4.39
